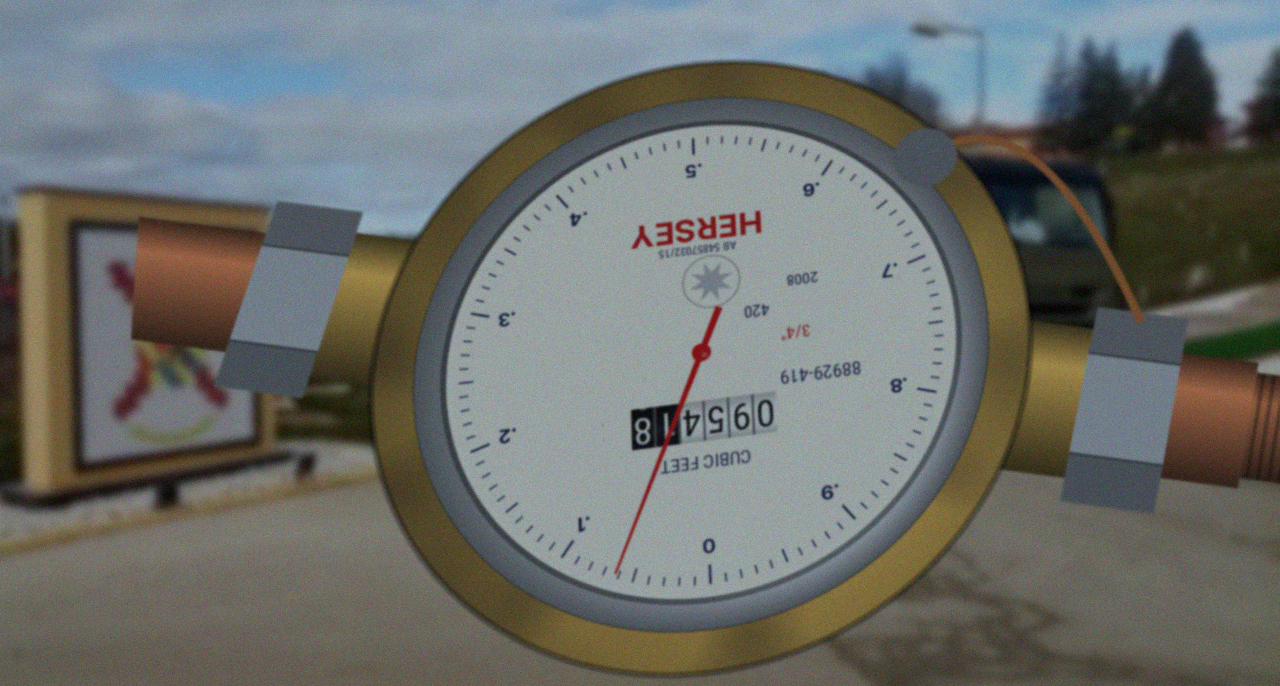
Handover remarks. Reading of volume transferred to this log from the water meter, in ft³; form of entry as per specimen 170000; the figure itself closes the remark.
95418.06
